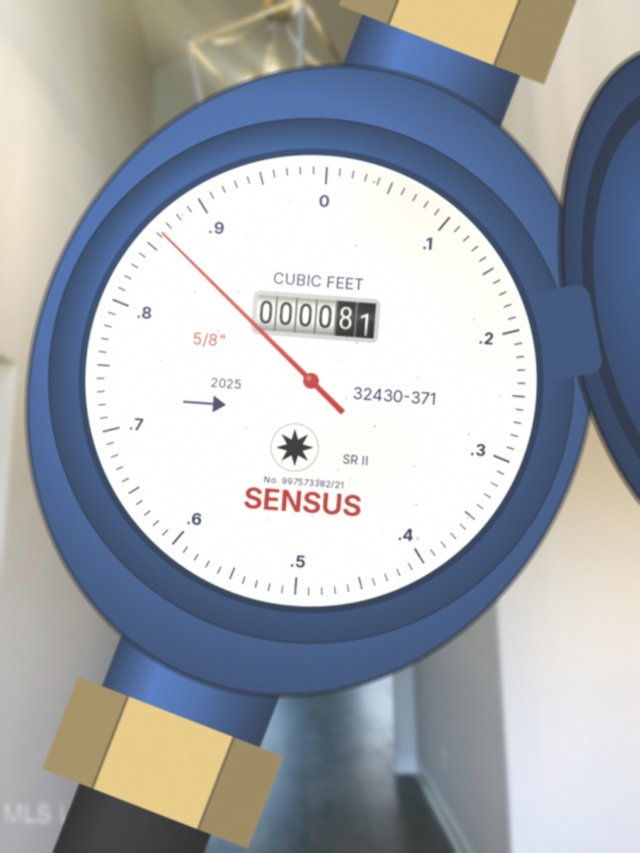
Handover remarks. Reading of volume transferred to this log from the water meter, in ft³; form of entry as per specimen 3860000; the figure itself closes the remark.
80.86
